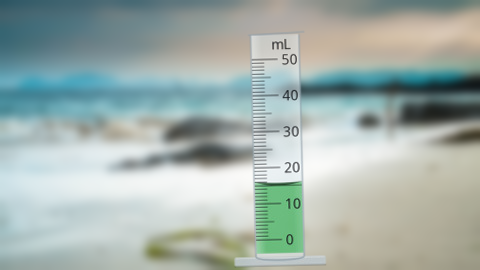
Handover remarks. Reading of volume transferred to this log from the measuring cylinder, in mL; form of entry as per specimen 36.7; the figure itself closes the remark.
15
